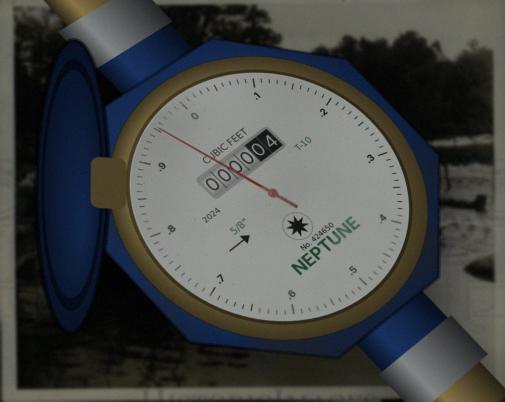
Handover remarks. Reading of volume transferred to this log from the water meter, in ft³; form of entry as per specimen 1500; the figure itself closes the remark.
3.95
